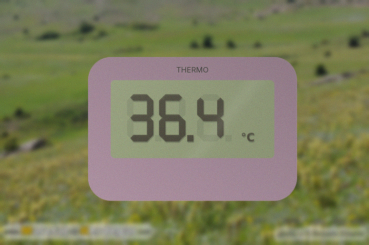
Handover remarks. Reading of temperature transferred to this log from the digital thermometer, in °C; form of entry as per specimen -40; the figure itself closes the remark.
36.4
